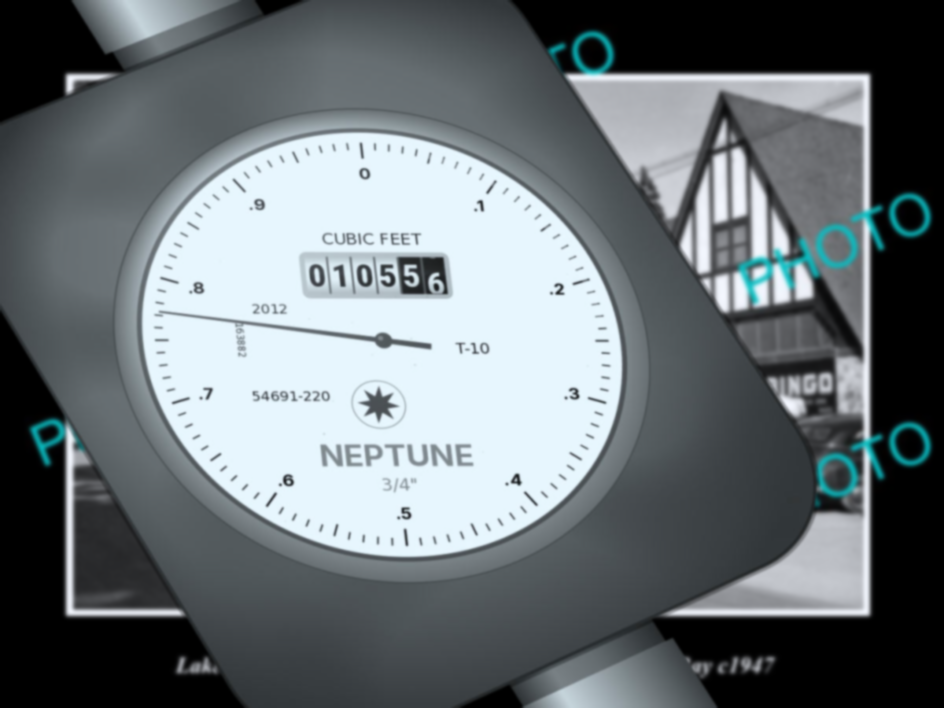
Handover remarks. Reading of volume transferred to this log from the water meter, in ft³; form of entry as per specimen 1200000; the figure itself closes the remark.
10555.77
